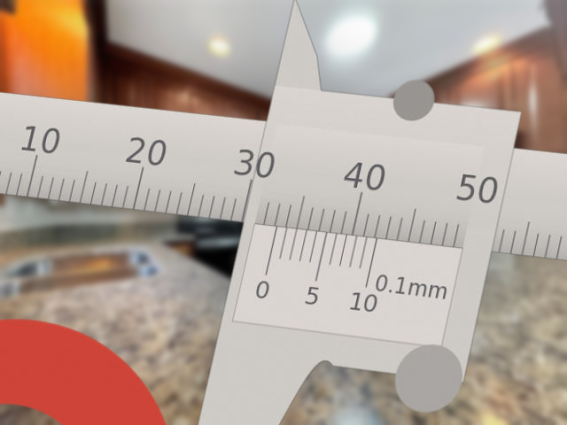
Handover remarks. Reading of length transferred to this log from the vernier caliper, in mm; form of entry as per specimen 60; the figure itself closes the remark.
33.2
